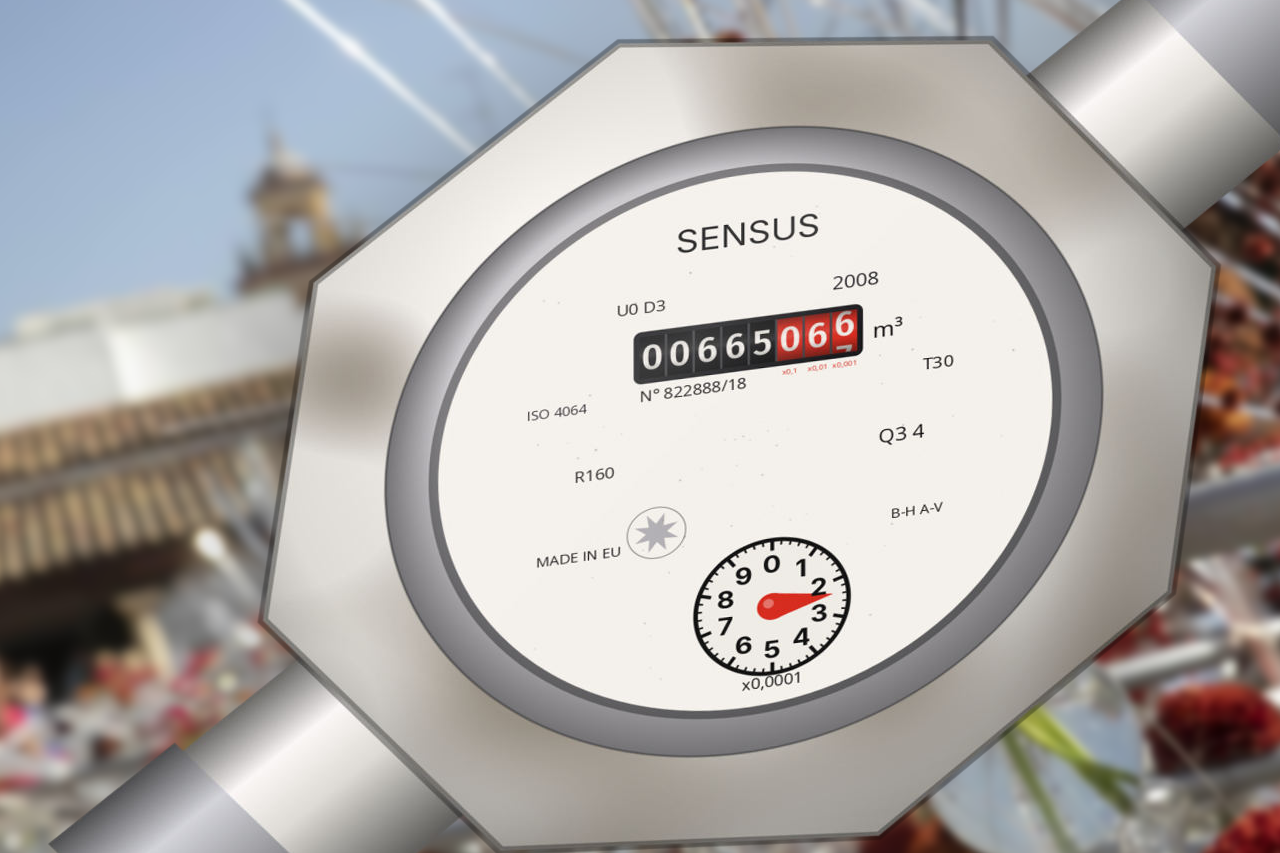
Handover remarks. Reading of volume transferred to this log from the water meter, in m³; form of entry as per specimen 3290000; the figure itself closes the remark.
665.0662
